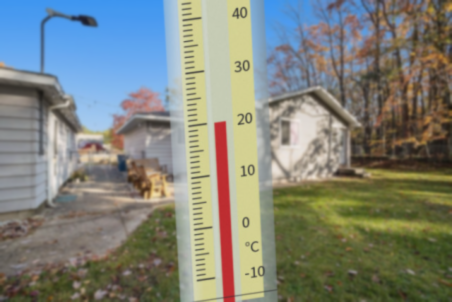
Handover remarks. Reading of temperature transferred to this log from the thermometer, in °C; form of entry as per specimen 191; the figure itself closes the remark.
20
